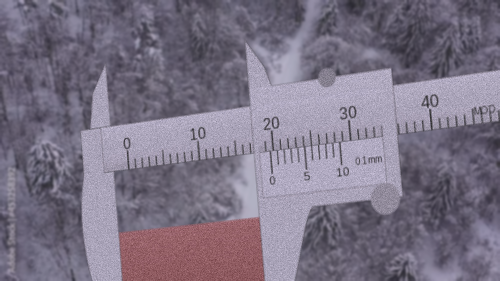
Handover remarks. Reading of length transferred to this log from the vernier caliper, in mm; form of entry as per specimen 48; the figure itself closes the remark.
19.6
